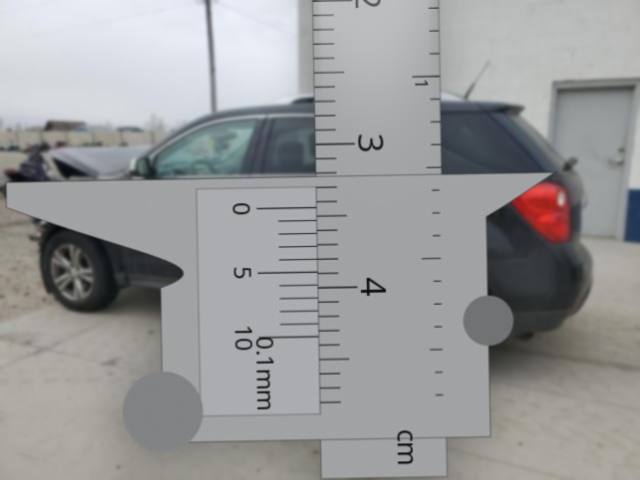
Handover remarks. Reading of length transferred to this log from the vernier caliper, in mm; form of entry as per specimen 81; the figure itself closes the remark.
34.4
